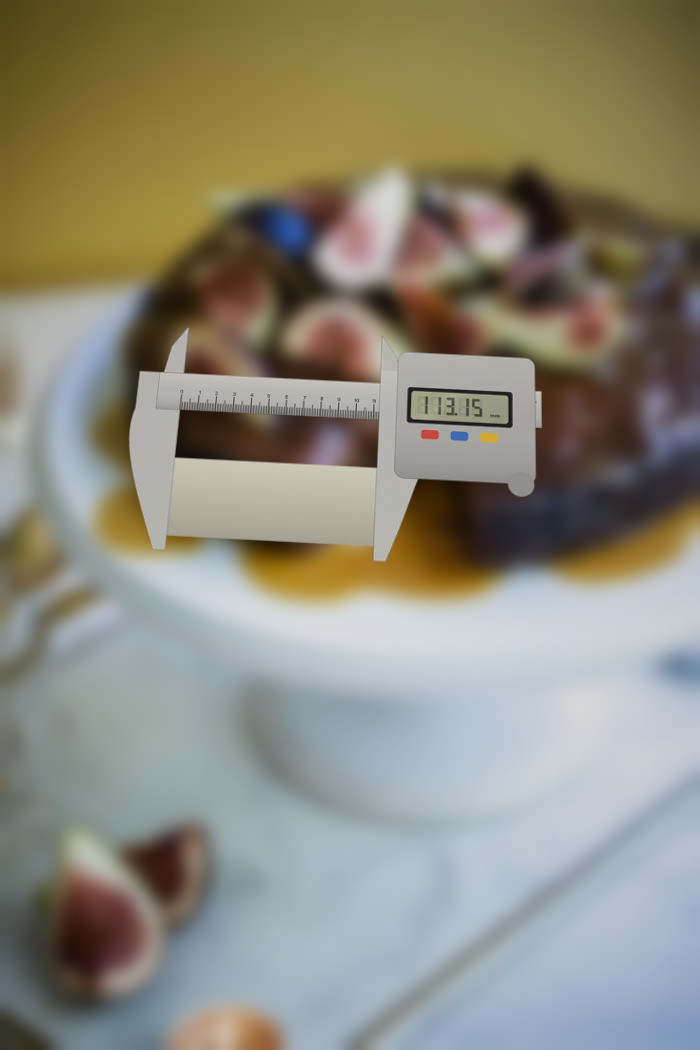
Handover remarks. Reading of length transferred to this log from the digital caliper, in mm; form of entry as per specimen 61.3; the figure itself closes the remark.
113.15
